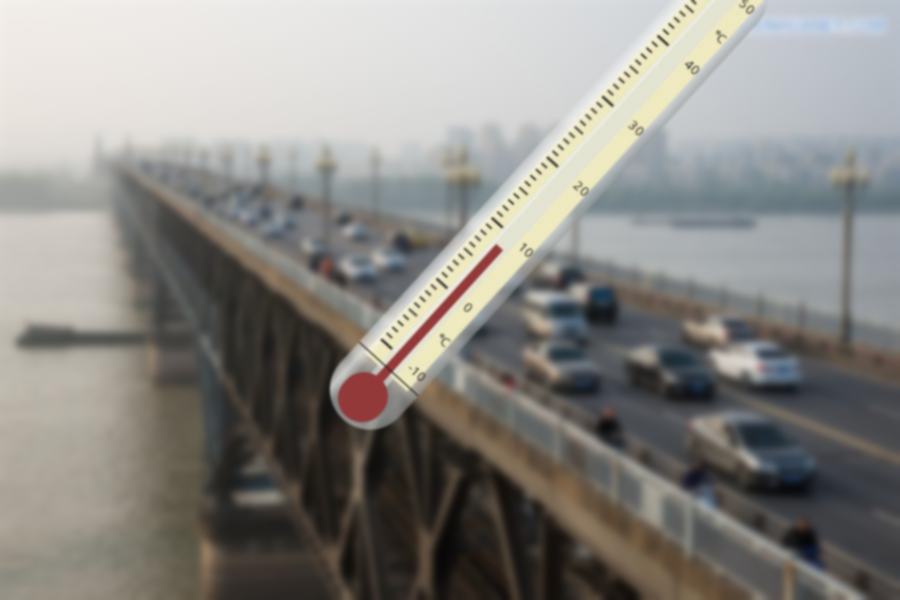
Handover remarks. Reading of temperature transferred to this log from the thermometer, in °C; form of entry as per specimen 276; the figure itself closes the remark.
8
